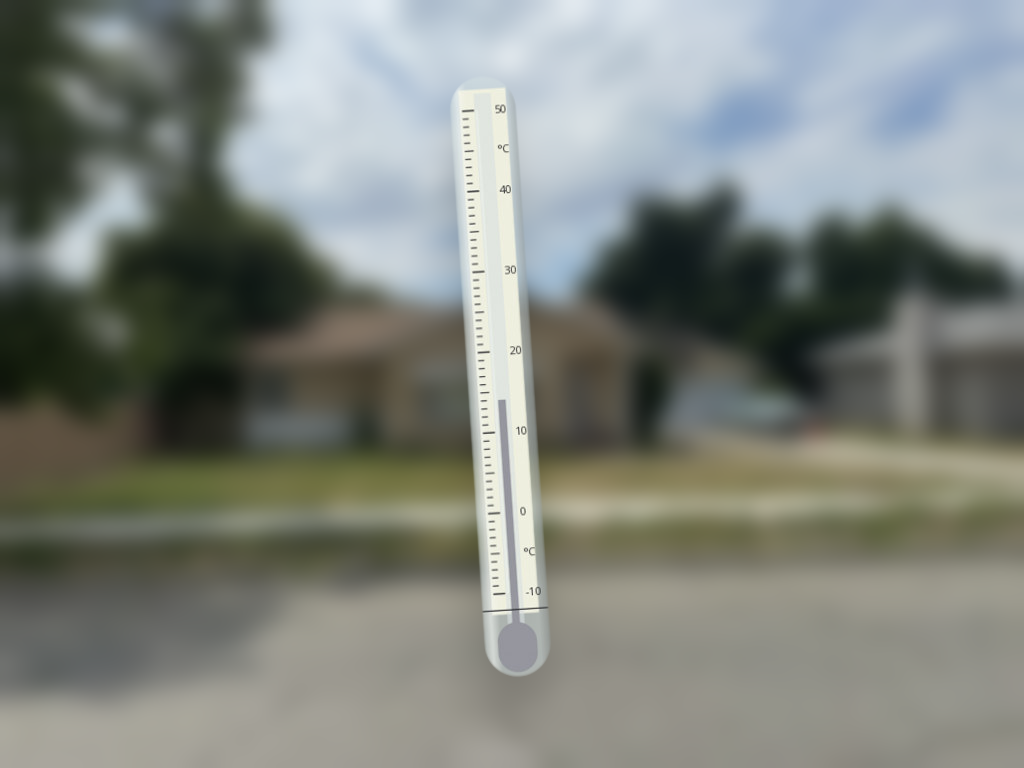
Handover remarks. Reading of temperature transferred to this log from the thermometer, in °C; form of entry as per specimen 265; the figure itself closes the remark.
14
